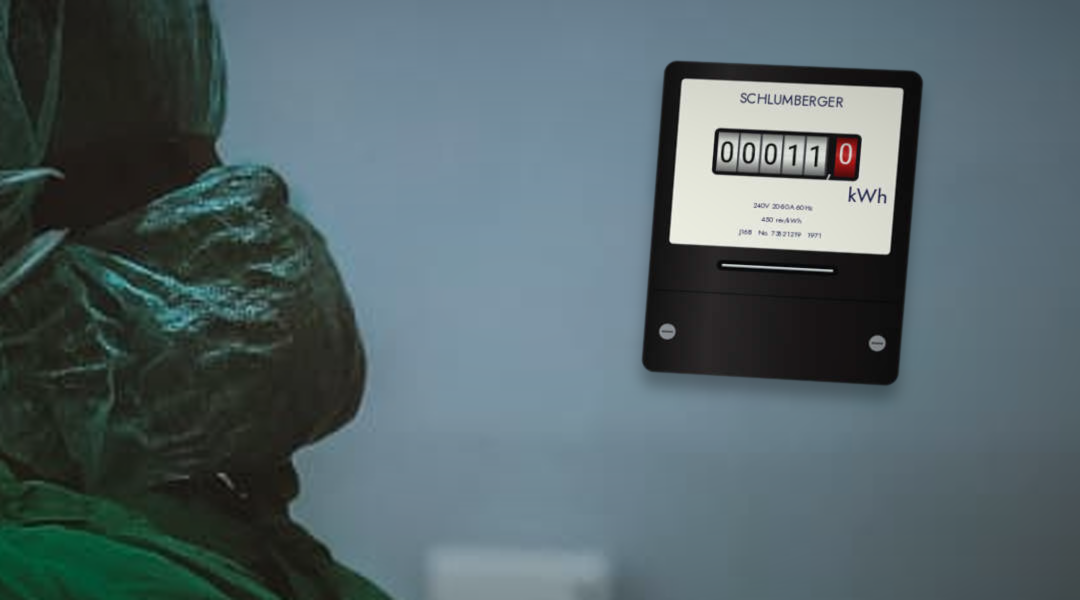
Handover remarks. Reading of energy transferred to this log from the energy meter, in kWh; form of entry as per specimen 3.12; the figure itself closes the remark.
11.0
